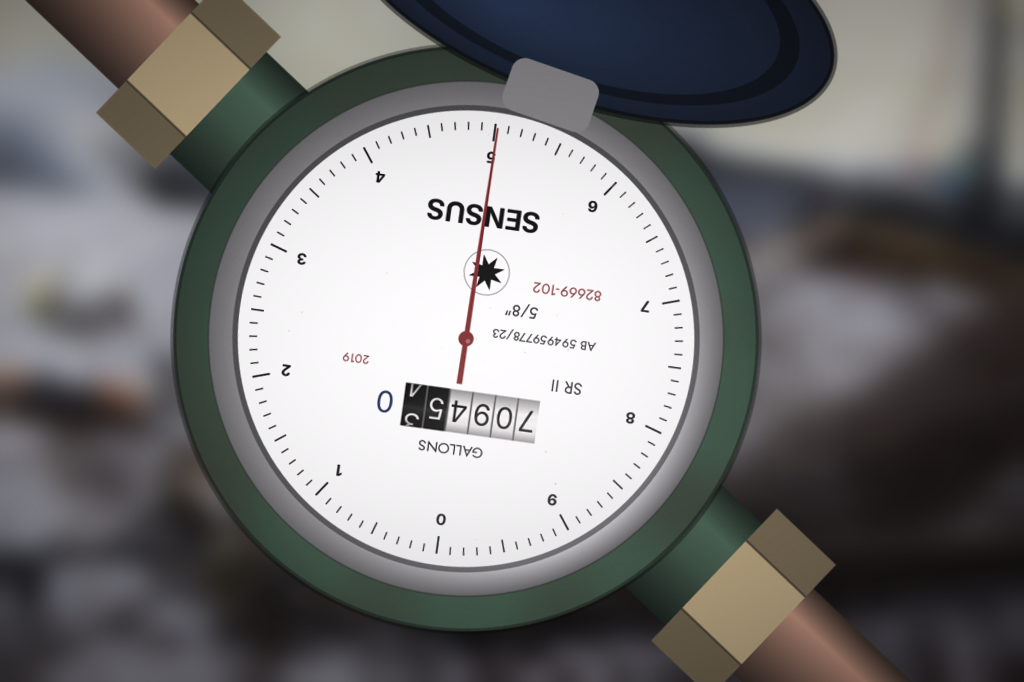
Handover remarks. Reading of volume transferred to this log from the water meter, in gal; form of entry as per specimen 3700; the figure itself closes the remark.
7094535.0
